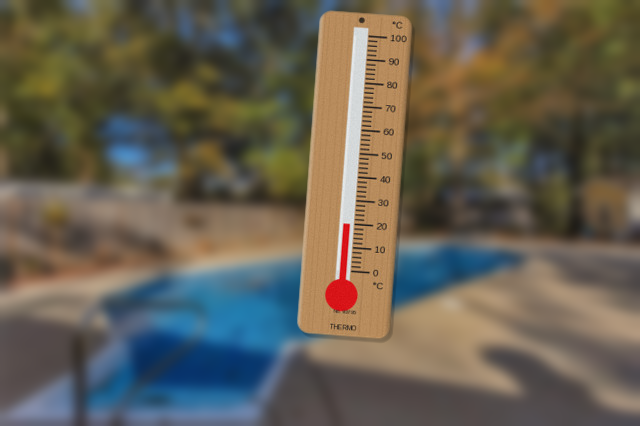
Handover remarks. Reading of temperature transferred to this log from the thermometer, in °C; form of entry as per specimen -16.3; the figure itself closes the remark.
20
